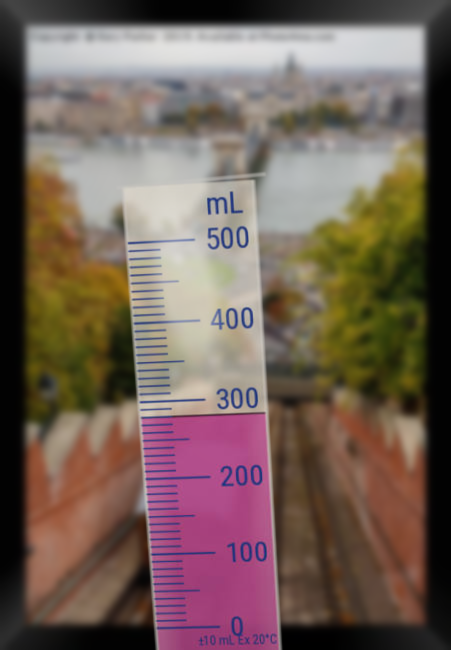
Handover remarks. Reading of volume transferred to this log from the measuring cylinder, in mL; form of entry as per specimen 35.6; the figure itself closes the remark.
280
